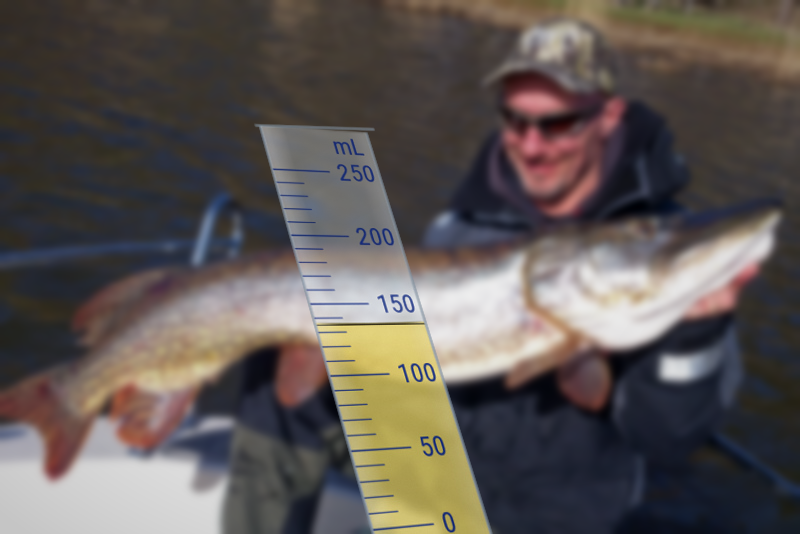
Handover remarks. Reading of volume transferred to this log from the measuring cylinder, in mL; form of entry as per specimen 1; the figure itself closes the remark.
135
